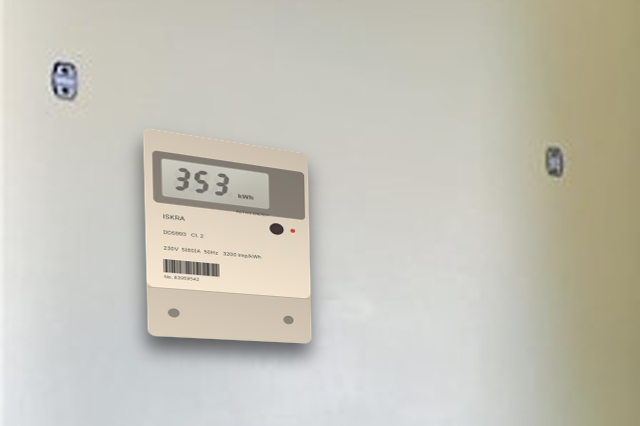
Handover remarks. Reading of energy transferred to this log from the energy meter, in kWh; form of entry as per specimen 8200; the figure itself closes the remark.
353
